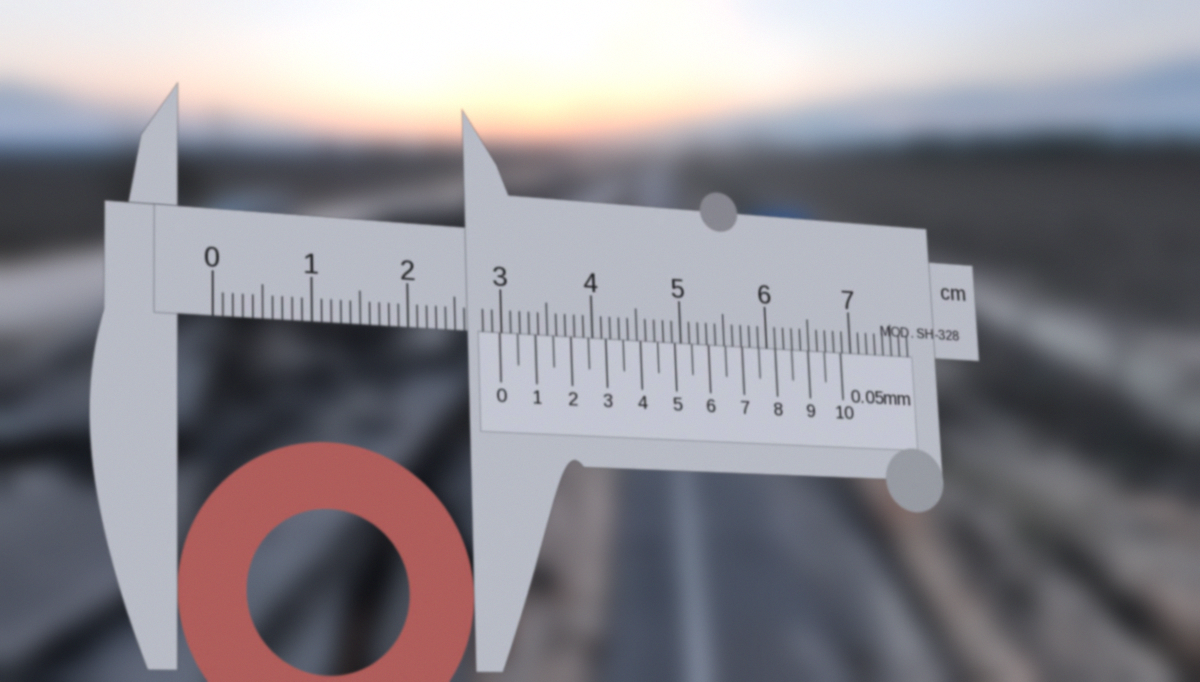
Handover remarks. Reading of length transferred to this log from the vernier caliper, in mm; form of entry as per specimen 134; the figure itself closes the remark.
29.8
